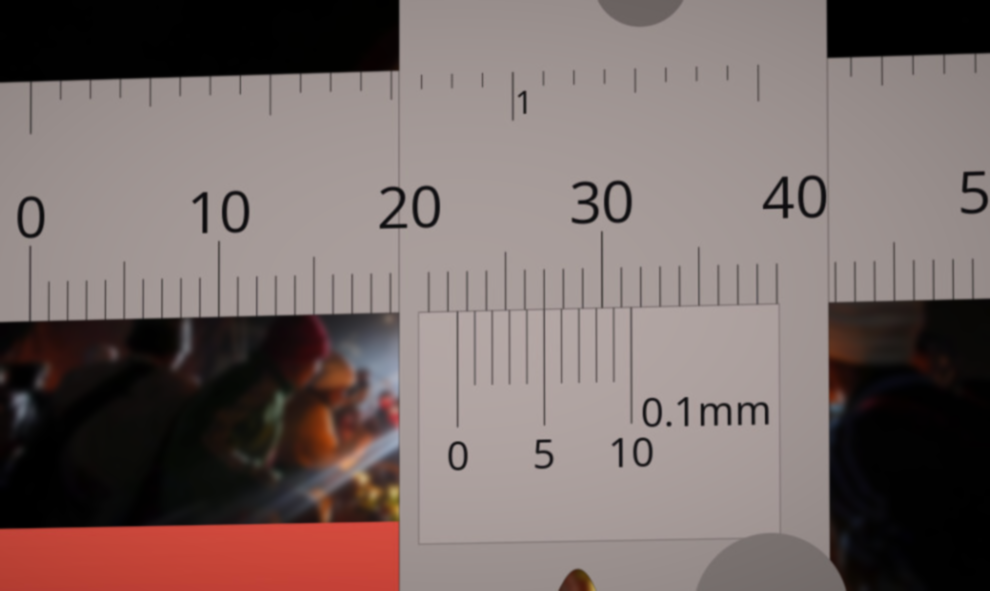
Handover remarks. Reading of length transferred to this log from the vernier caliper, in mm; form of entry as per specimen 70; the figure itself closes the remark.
22.5
